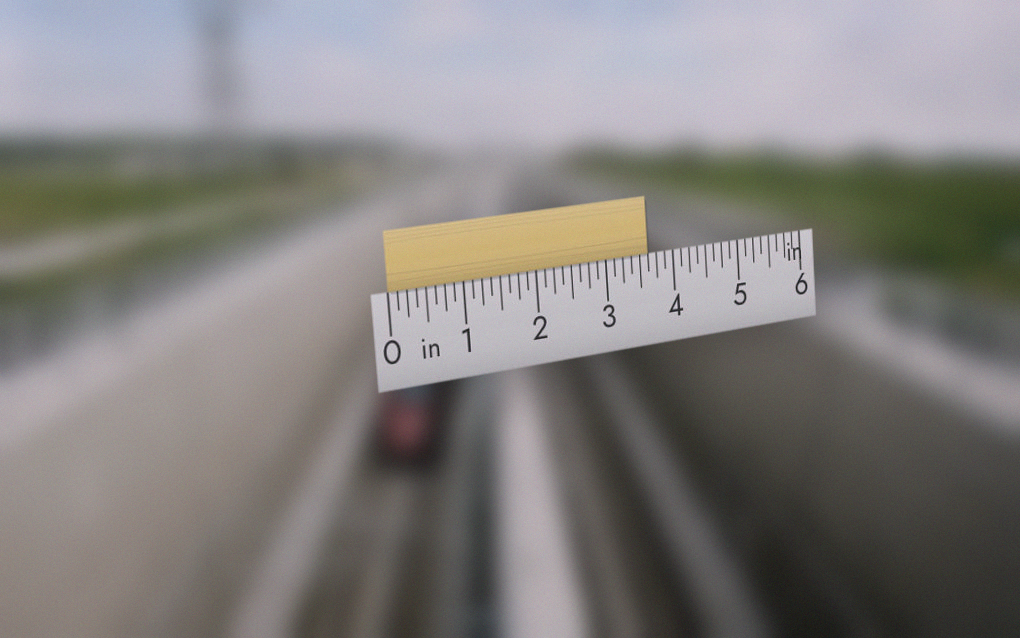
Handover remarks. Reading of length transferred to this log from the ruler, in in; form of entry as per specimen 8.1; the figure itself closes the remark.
3.625
